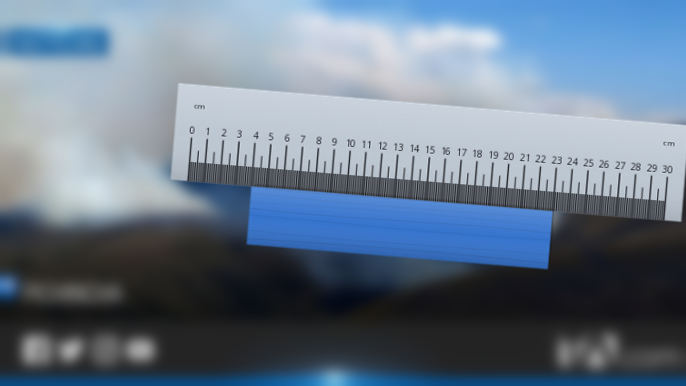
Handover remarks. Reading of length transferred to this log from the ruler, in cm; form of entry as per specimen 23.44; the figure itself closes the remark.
19
